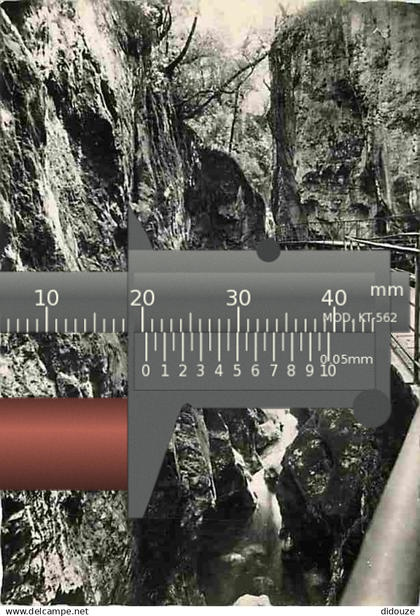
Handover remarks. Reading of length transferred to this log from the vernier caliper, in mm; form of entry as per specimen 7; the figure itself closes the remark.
20.4
